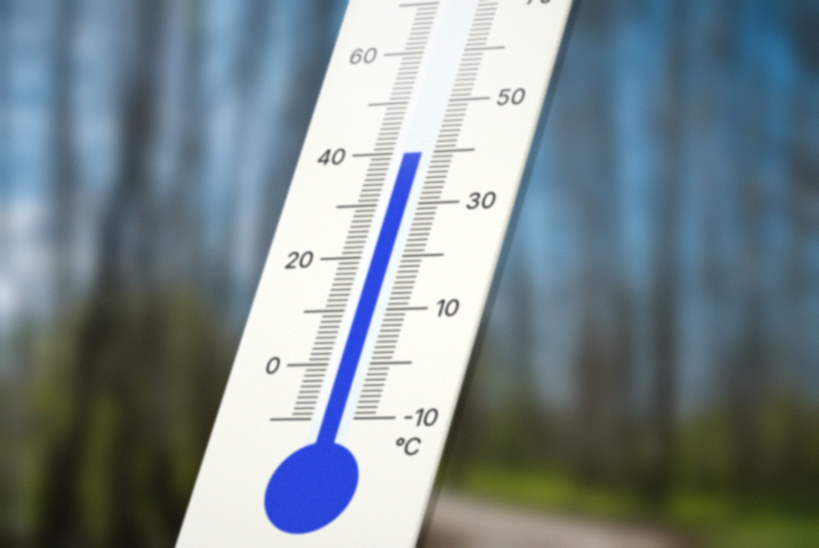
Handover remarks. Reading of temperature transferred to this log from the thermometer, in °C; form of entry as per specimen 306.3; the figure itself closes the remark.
40
